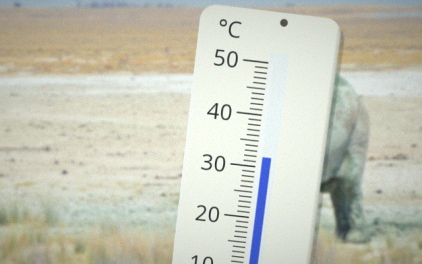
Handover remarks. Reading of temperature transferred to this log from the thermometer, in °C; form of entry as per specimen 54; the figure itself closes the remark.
32
